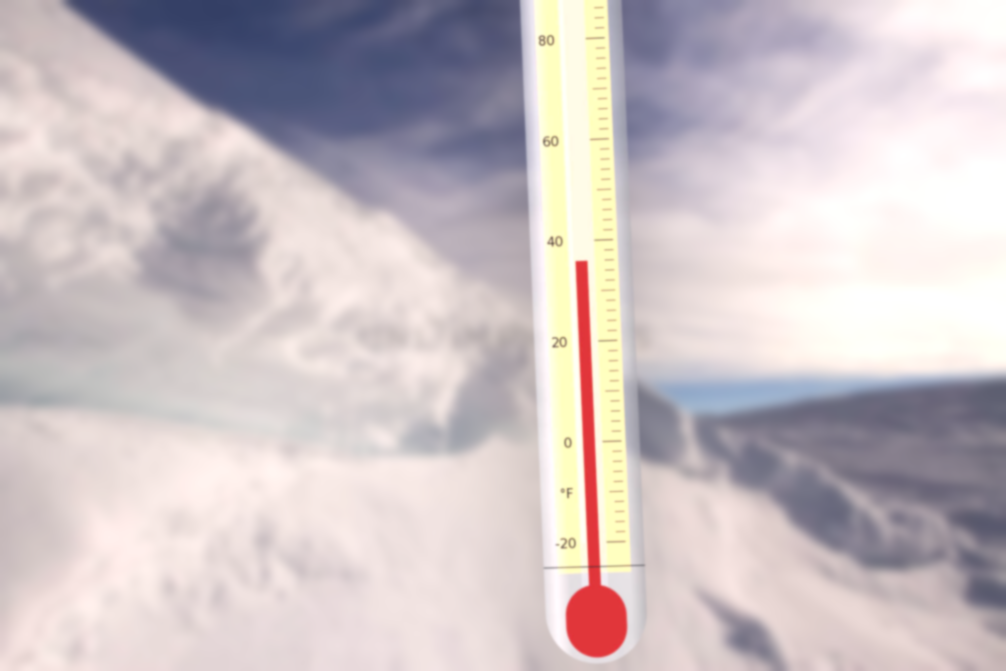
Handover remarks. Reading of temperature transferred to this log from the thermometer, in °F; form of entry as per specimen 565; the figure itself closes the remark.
36
